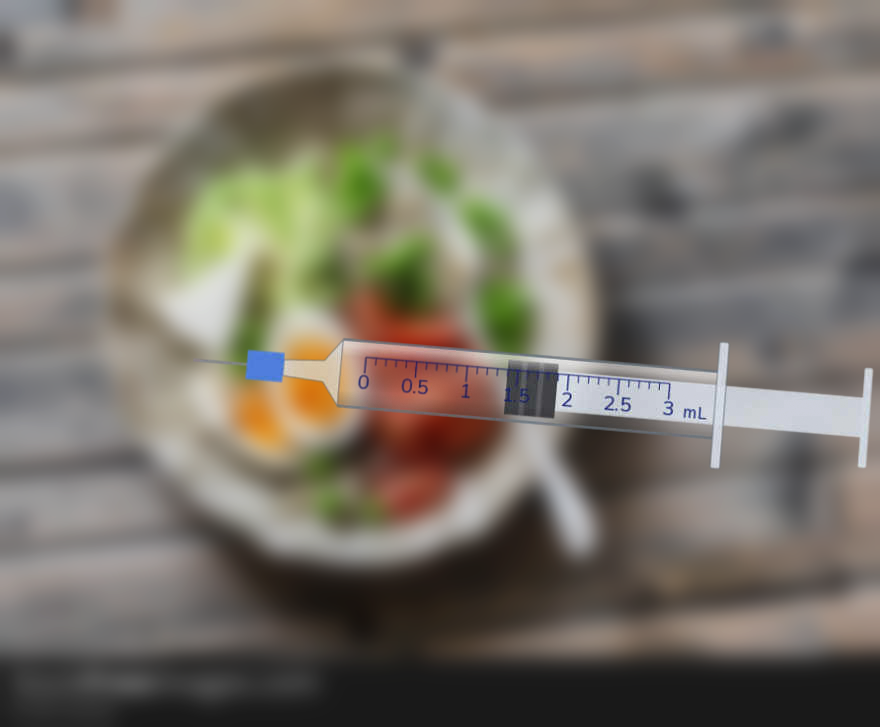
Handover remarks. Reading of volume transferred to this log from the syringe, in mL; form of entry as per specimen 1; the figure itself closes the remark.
1.4
